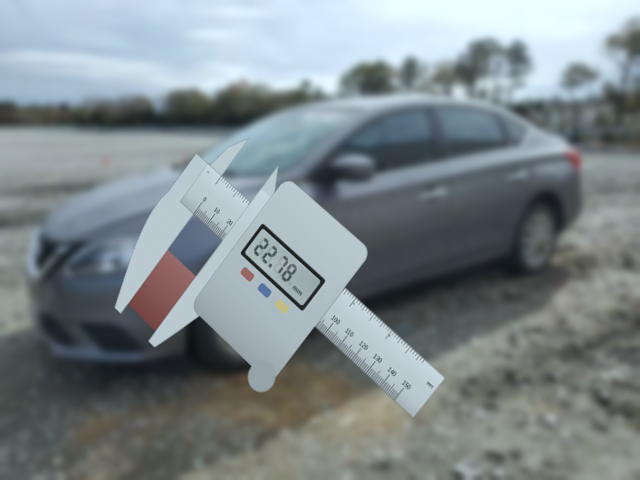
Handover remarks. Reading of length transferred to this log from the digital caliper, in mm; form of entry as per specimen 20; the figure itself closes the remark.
22.78
